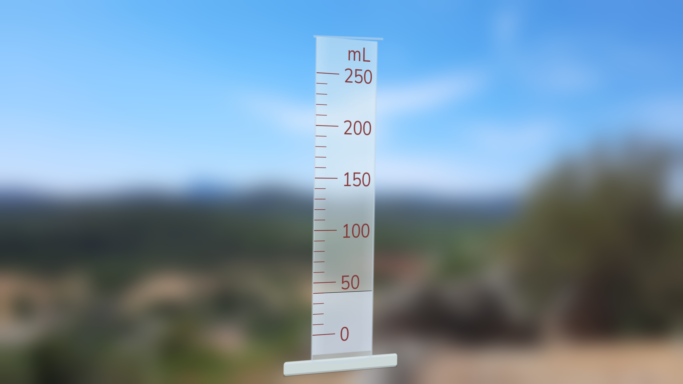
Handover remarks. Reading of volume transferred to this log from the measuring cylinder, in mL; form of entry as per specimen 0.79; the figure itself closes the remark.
40
